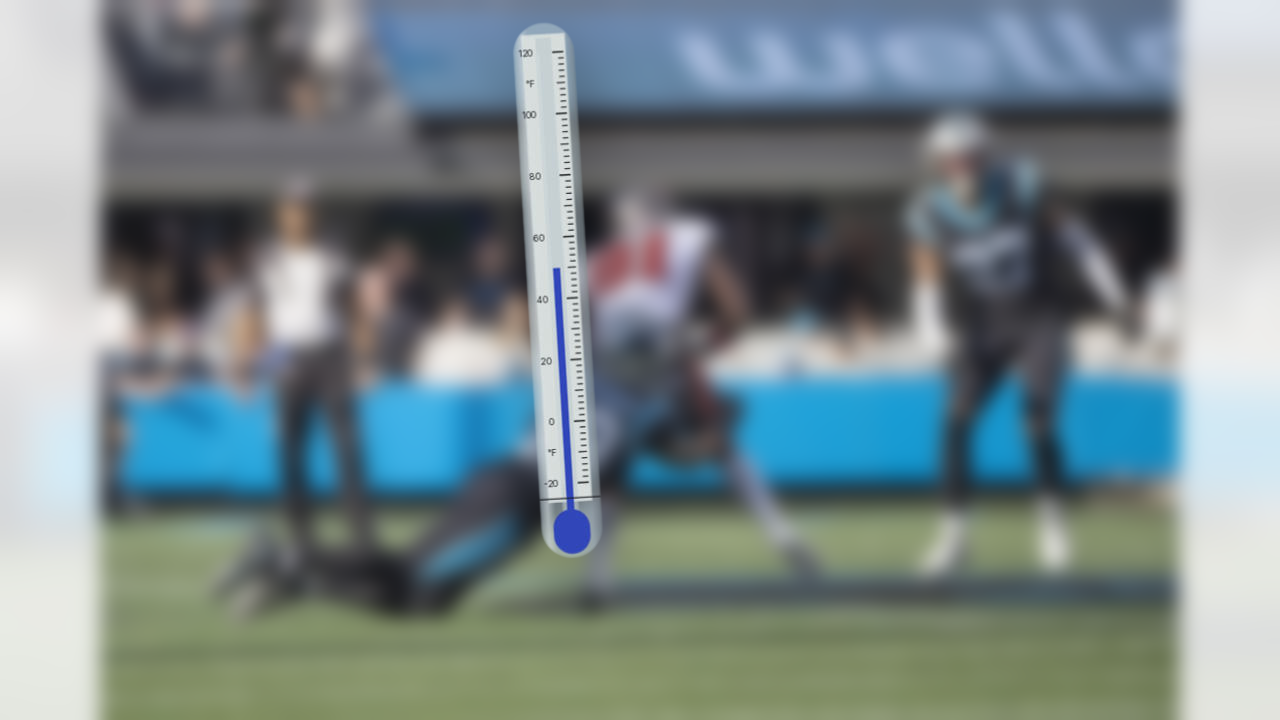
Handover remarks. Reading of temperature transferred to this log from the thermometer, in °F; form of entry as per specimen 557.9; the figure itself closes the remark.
50
